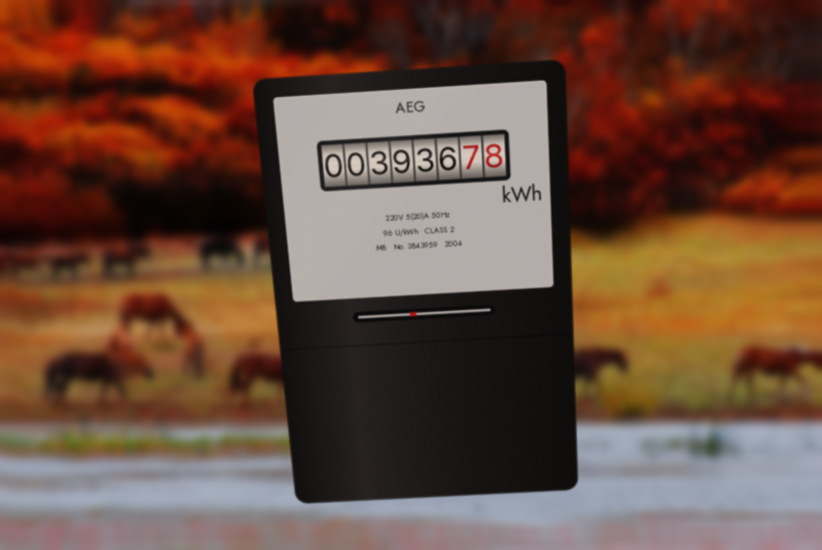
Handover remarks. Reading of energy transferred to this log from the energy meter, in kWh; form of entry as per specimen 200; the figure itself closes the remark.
3936.78
